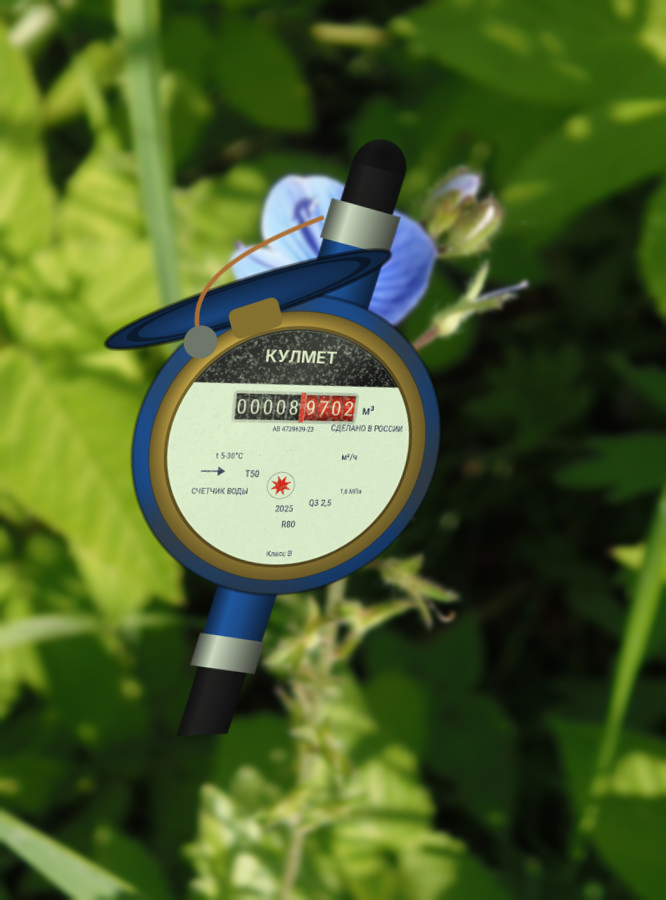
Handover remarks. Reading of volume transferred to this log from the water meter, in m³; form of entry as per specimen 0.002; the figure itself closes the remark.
8.9702
